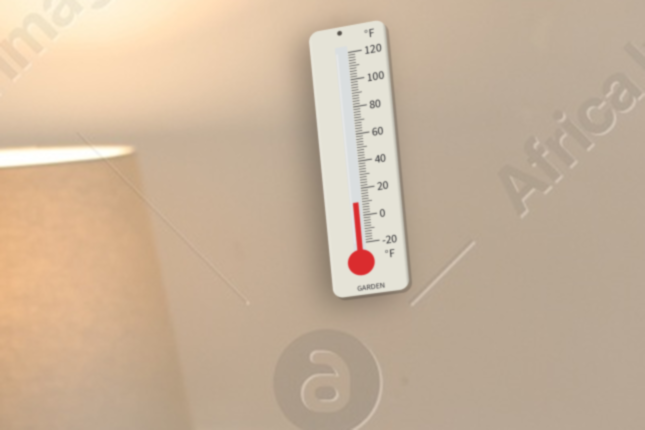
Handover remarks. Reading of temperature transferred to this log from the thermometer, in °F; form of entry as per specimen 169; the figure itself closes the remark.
10
